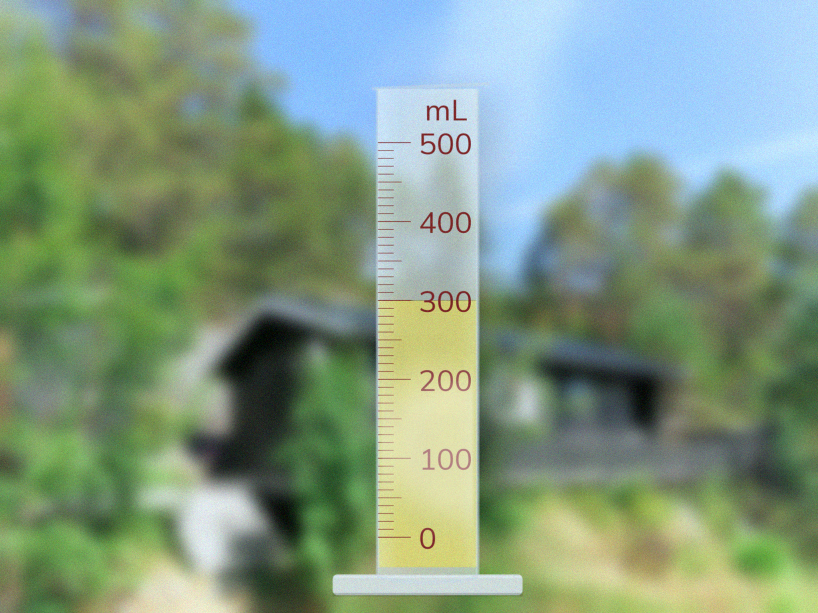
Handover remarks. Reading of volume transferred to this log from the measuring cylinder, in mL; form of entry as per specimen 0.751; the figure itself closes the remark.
300
